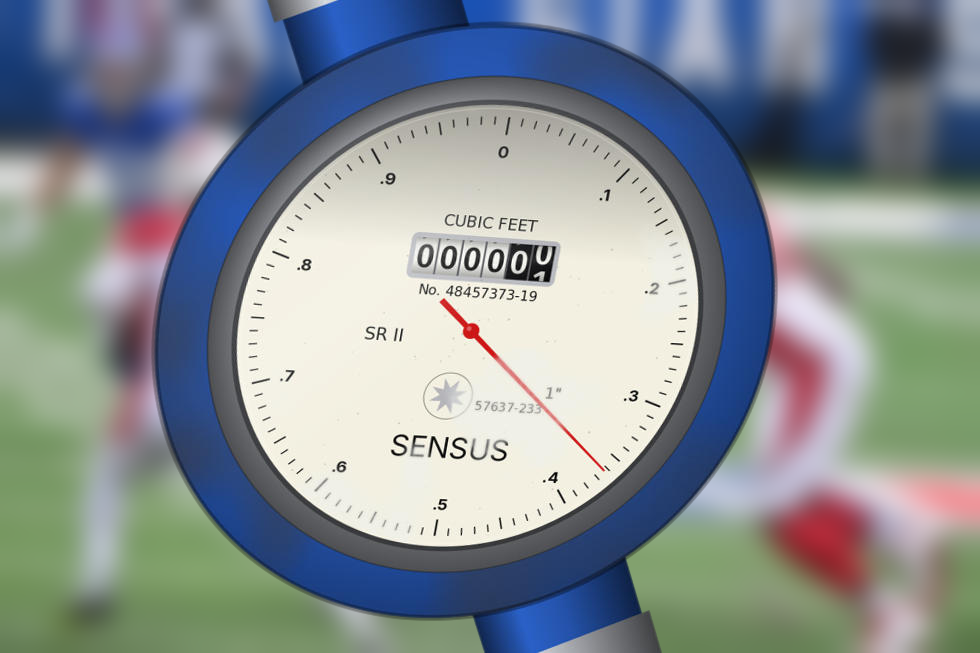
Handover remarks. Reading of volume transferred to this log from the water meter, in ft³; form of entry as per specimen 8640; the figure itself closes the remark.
0.36
